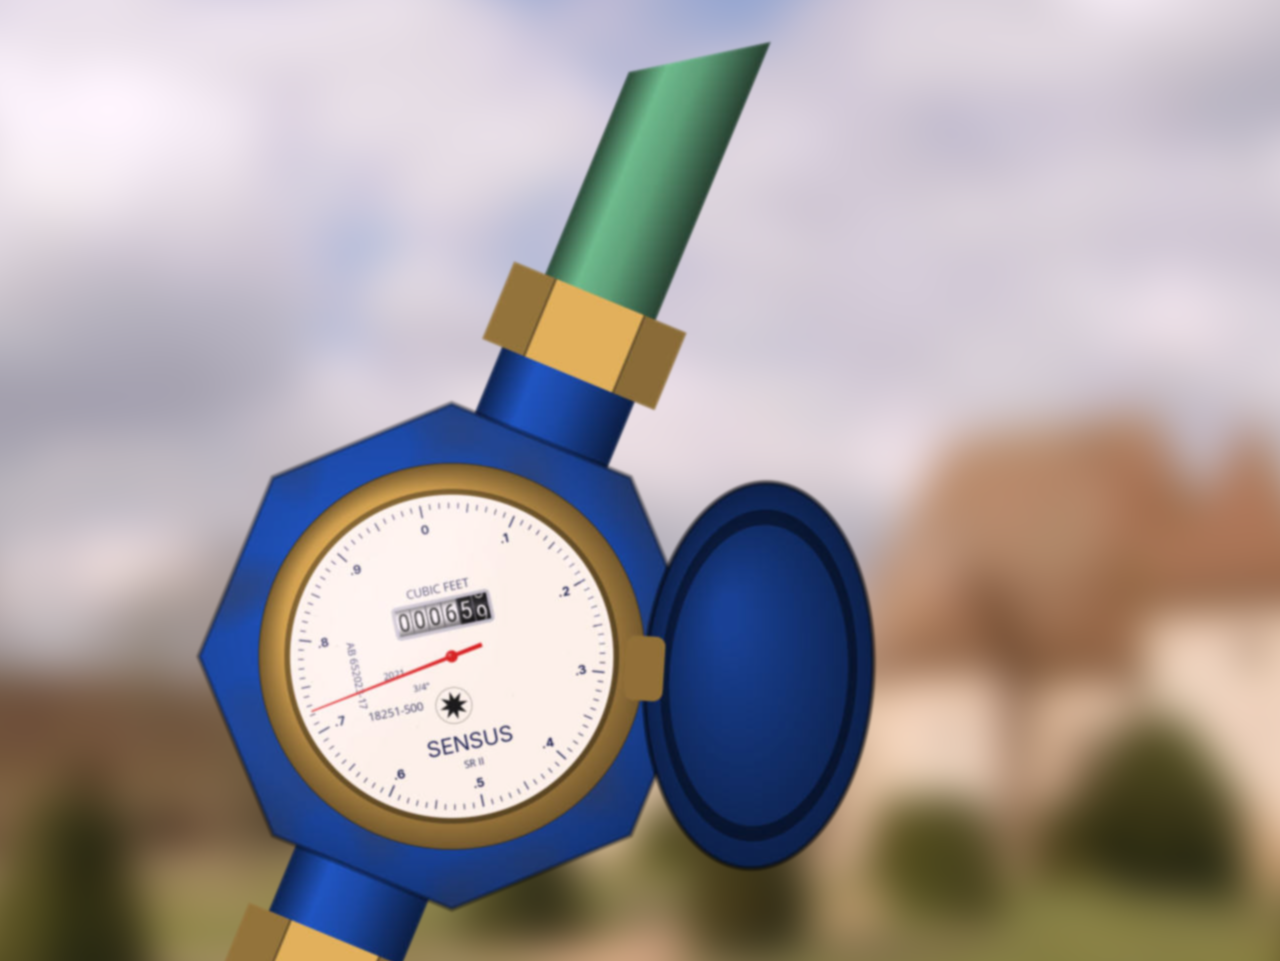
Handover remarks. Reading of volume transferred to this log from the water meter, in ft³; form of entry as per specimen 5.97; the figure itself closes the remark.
658.72
